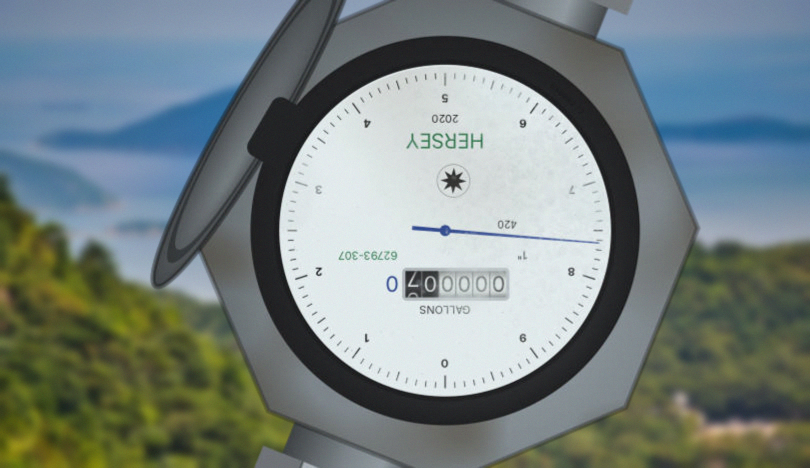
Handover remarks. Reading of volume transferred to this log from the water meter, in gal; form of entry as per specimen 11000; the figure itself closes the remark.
67.6
